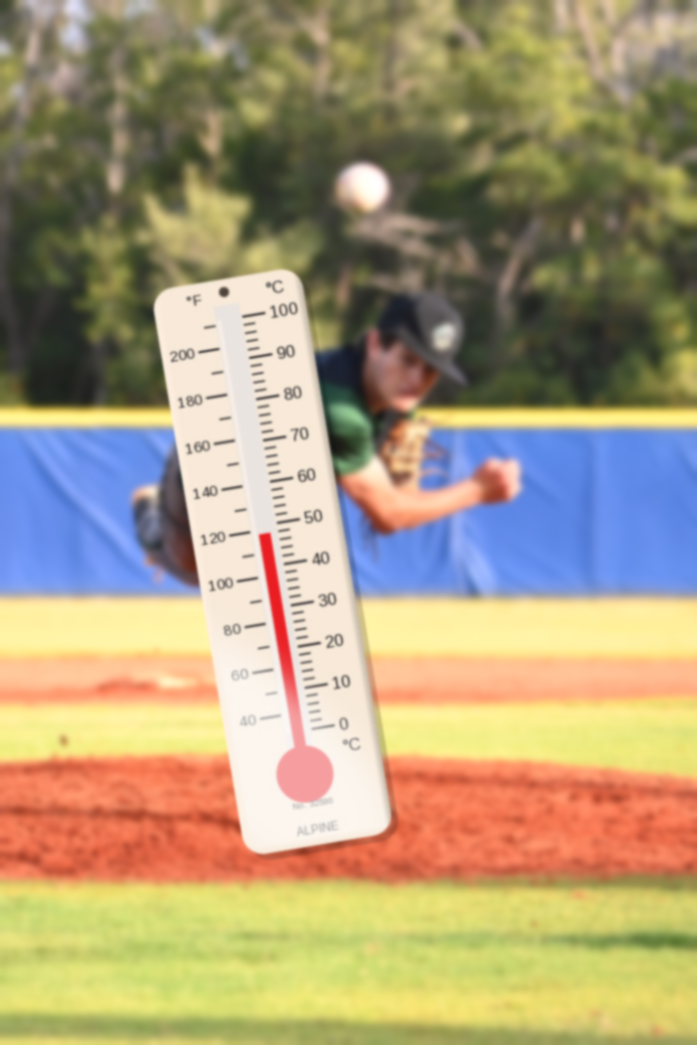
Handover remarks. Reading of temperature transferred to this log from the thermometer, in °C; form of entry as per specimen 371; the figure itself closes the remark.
48
